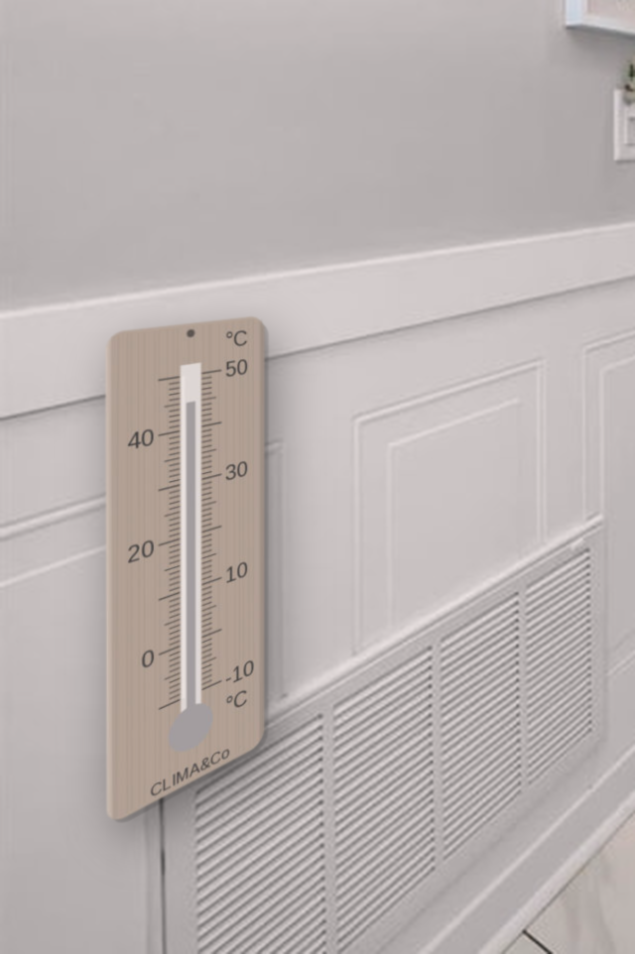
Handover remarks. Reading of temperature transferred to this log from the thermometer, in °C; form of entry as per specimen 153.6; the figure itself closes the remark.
45
